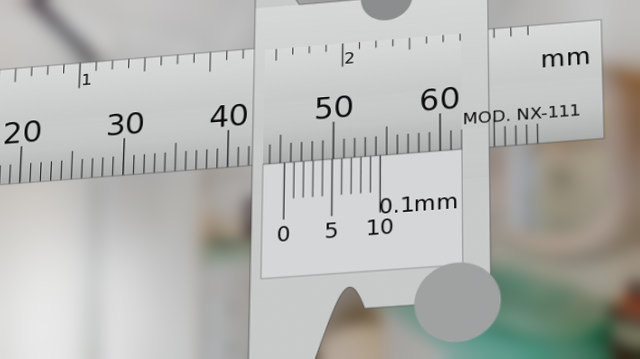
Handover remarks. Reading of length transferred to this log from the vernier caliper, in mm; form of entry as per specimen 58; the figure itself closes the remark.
45.4
